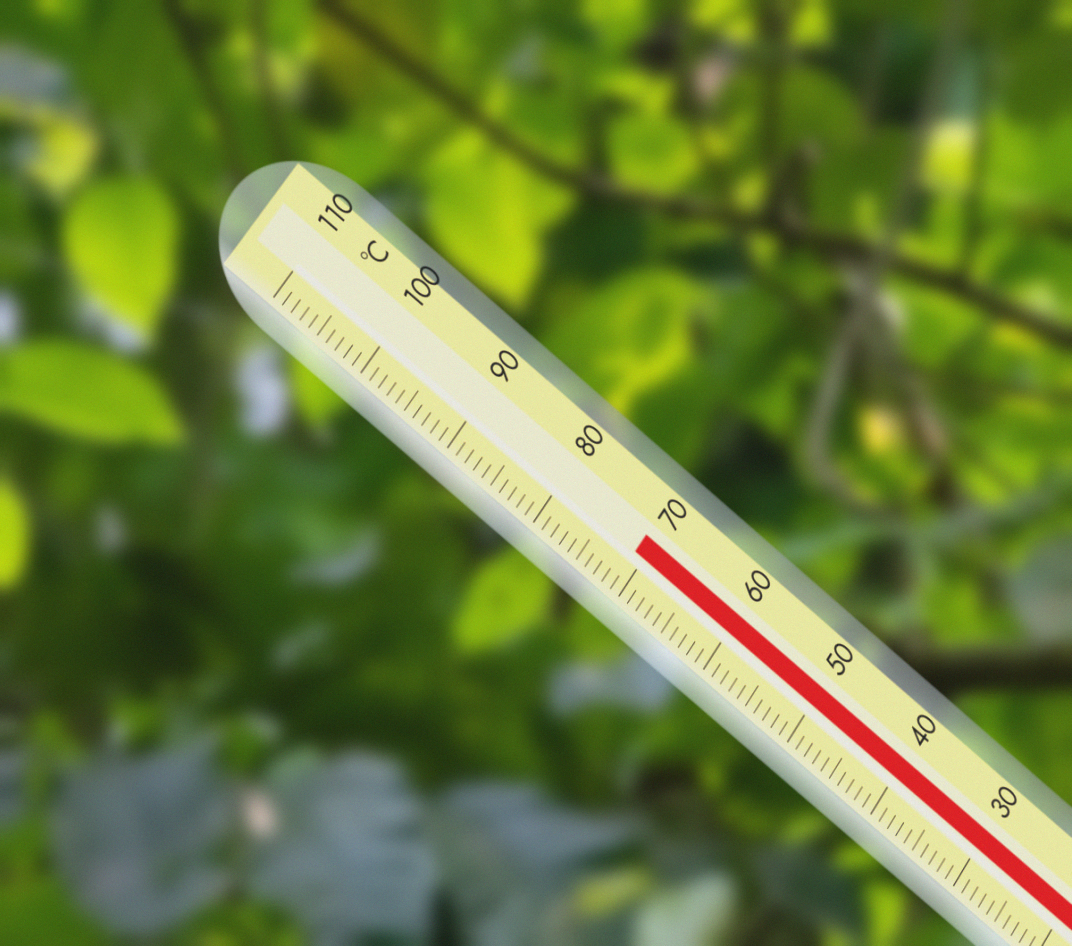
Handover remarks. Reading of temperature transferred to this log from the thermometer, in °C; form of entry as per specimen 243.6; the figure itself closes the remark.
71
